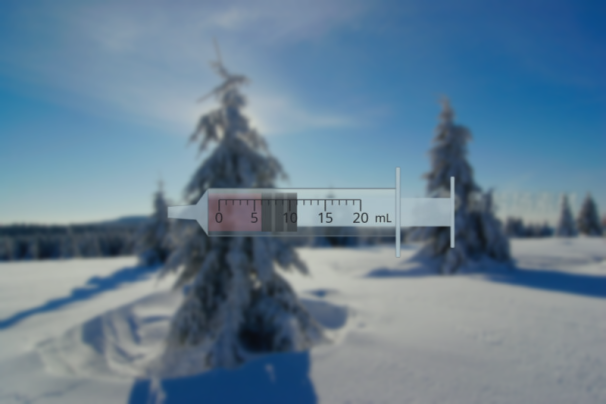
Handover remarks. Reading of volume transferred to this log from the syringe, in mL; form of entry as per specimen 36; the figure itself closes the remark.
6
